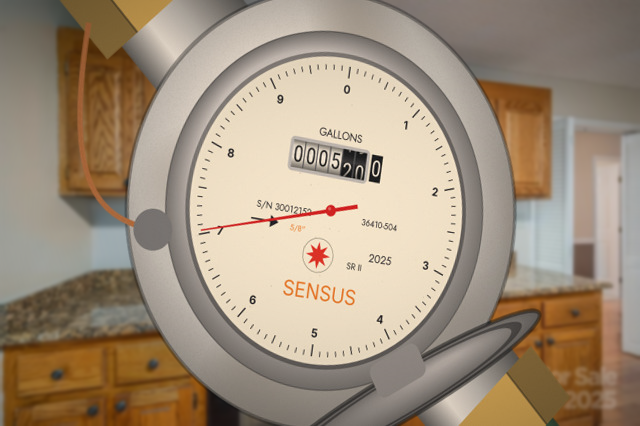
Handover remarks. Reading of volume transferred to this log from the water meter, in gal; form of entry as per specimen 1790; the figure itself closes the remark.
5197.0
